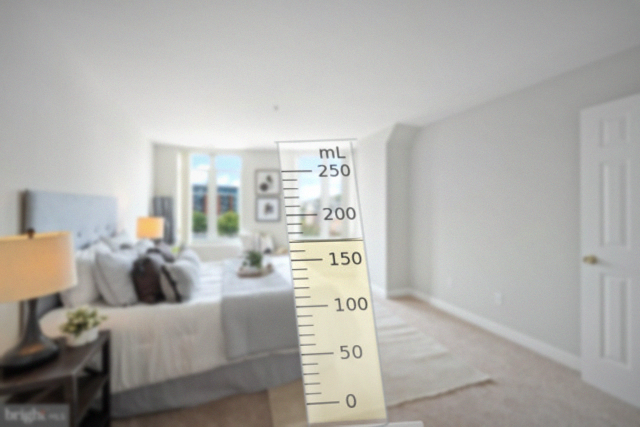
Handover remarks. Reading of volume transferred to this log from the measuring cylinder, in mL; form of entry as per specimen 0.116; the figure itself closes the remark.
170
